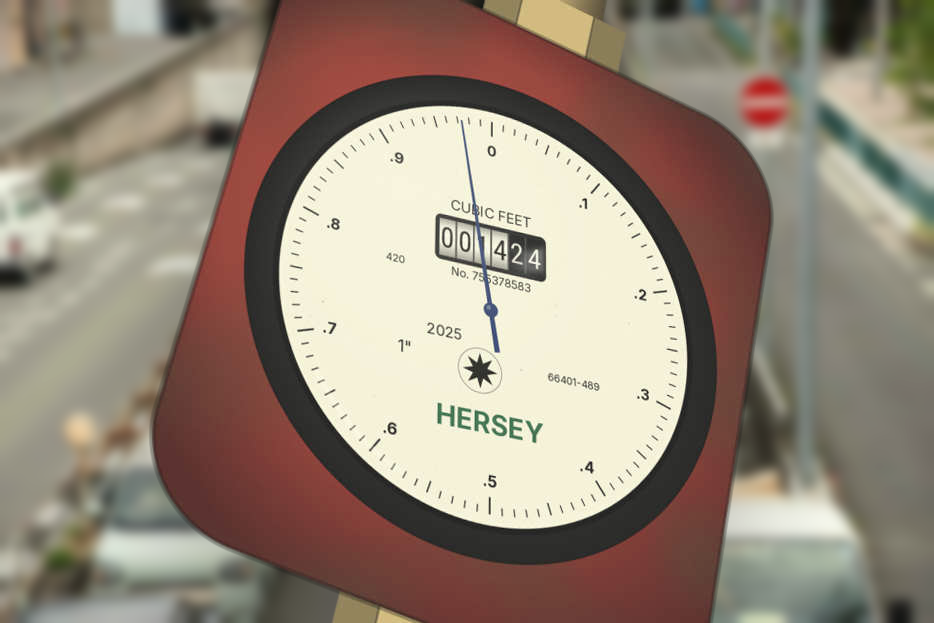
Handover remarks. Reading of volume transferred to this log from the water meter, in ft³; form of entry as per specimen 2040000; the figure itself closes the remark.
1423.97
